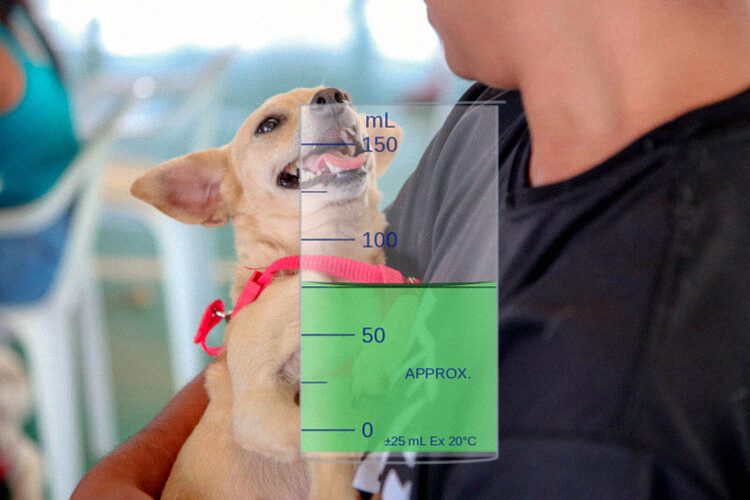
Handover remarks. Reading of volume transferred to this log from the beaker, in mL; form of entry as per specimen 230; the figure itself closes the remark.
75
